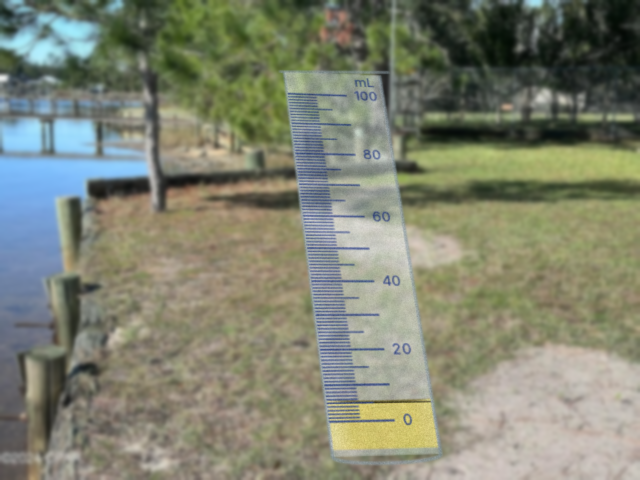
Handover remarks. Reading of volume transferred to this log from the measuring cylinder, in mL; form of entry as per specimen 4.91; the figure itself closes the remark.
5
